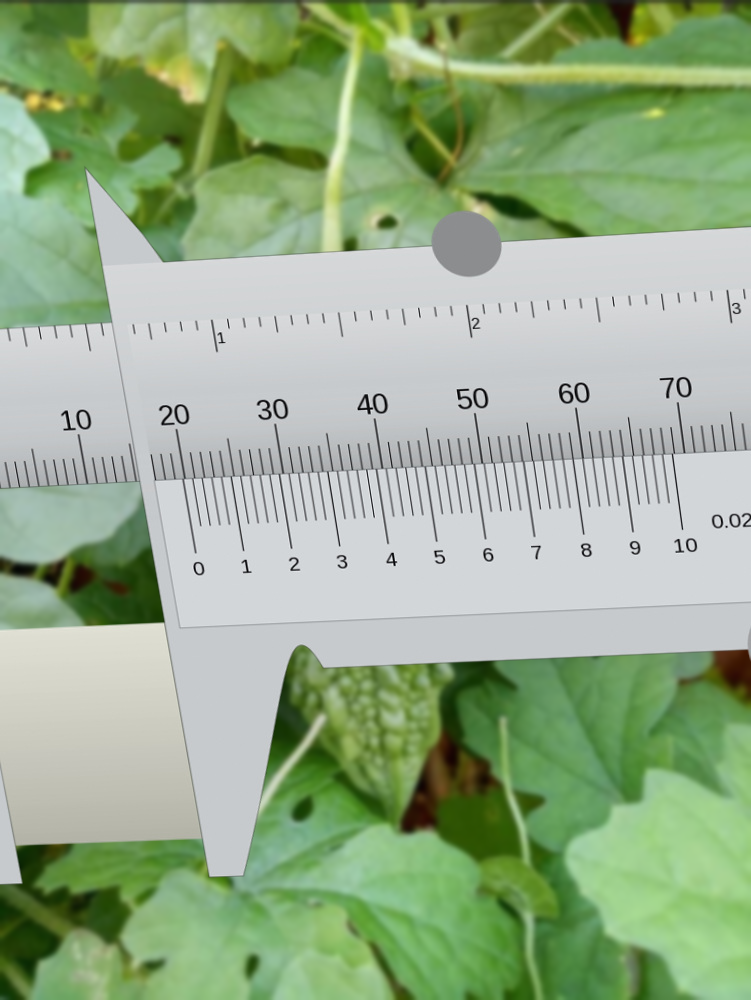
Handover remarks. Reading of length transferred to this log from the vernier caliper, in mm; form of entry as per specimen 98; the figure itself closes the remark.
19.8
